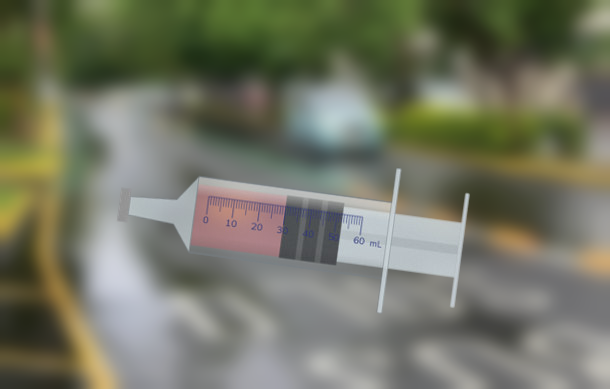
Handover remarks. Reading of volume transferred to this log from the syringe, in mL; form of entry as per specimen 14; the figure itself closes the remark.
30
